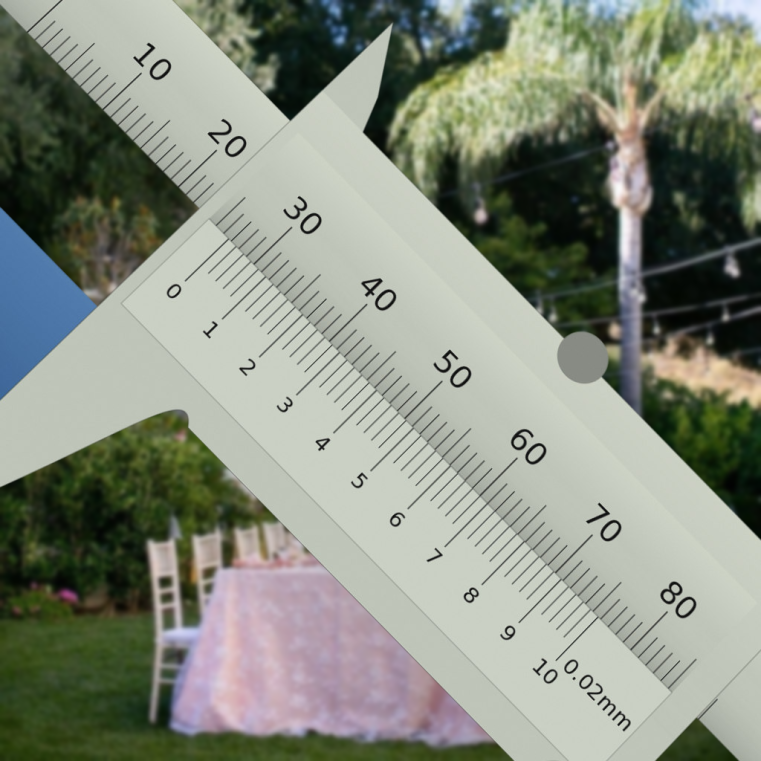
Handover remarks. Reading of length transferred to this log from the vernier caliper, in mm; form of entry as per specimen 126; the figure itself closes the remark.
26.7
